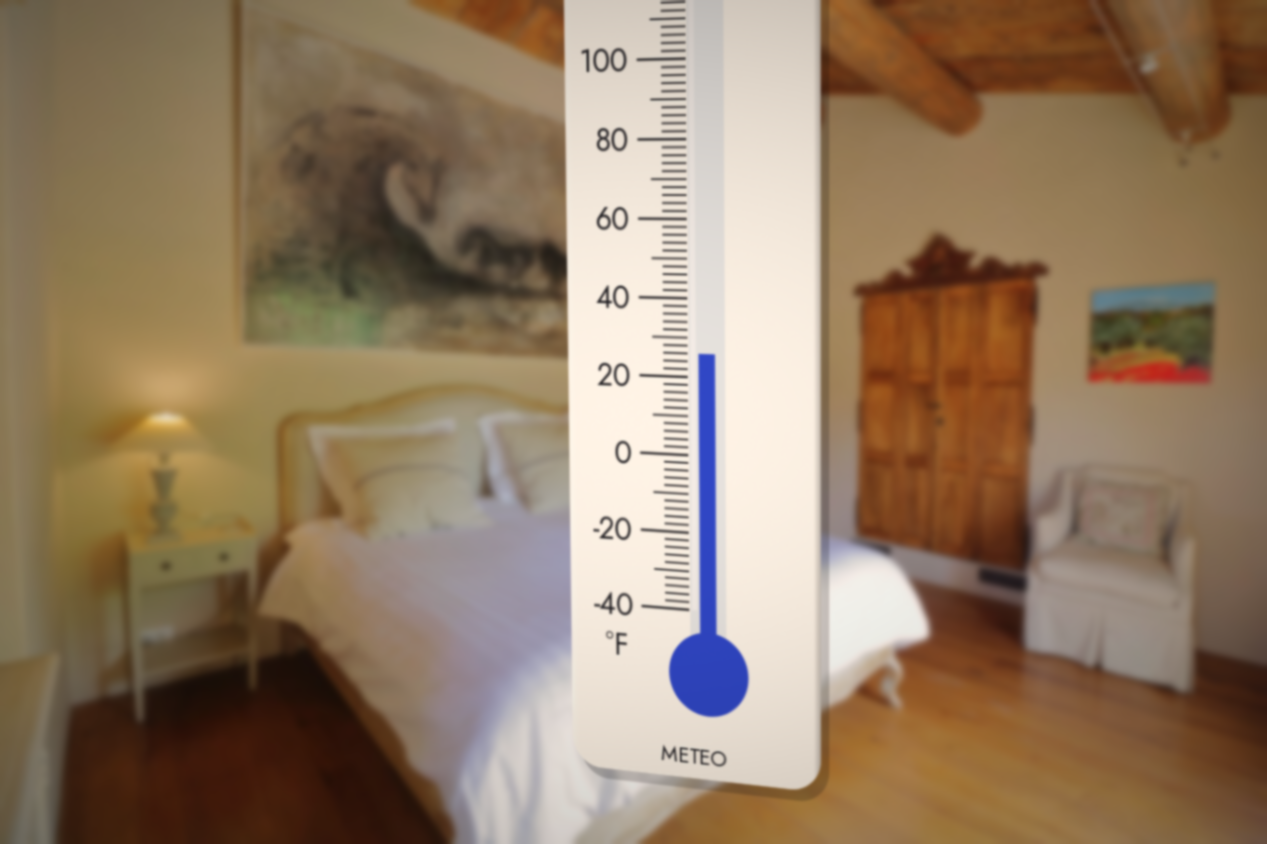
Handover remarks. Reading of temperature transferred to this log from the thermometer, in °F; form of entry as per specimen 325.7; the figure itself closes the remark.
26
